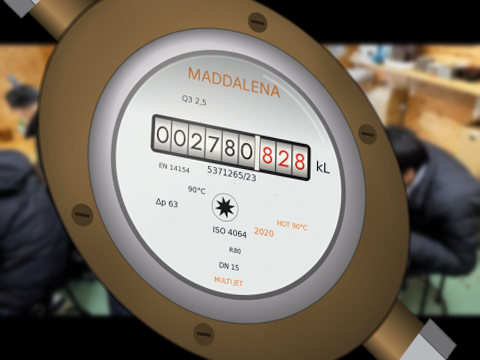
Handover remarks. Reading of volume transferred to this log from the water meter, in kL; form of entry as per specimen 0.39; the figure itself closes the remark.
2780.828
